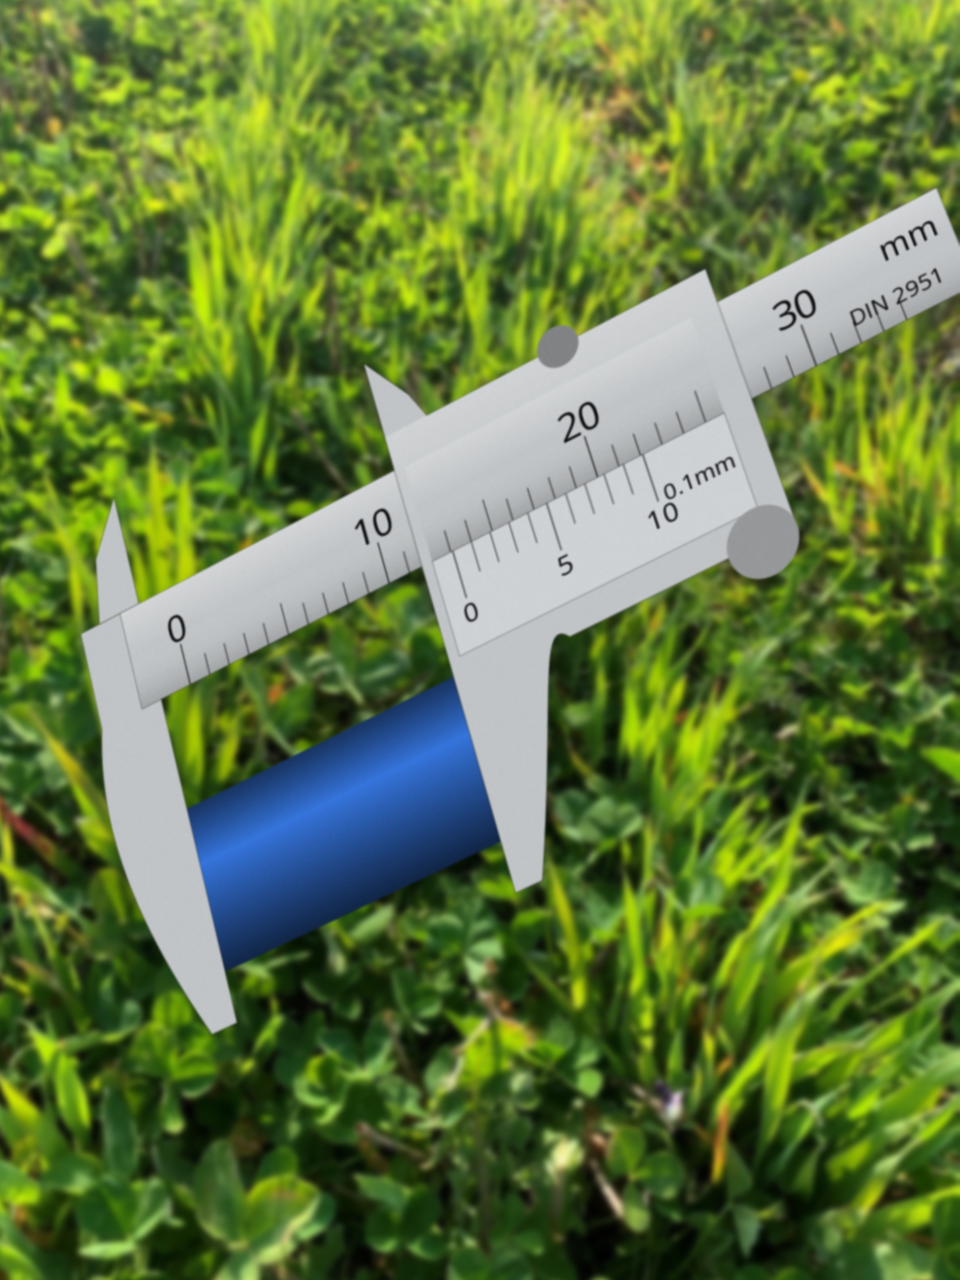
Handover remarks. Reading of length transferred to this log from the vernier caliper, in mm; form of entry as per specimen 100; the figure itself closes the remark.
13.1
